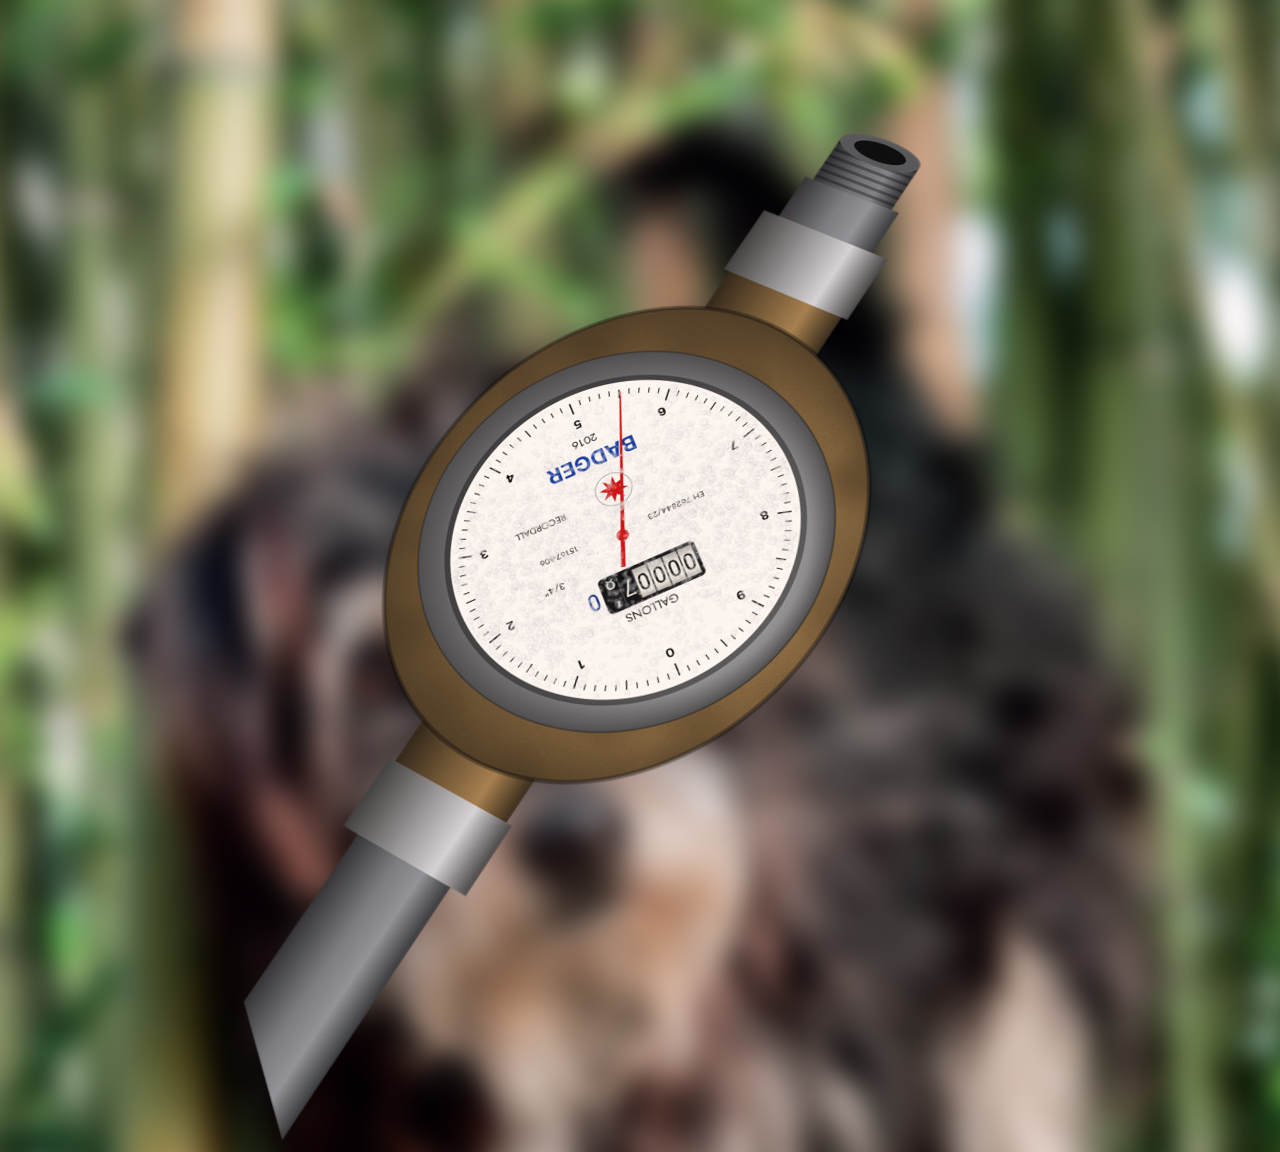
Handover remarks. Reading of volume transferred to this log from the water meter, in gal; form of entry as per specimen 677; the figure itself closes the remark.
775.5
